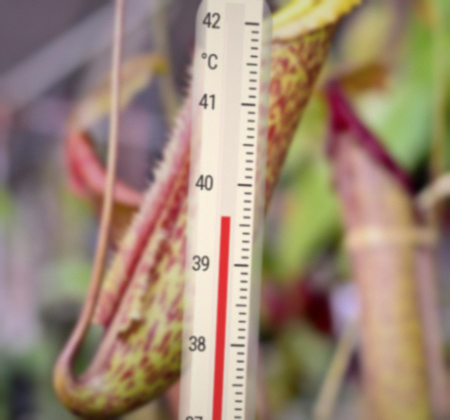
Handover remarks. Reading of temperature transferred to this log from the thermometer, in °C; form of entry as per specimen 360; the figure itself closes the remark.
39.6
